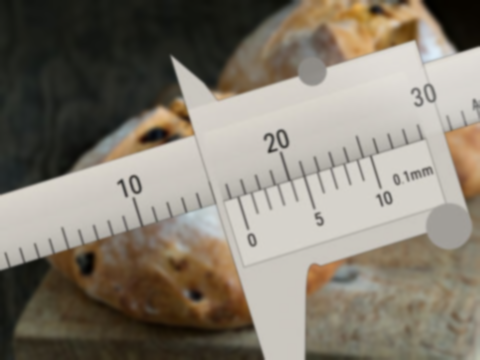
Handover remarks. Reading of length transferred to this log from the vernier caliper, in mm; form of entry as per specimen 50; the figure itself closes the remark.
16.5
